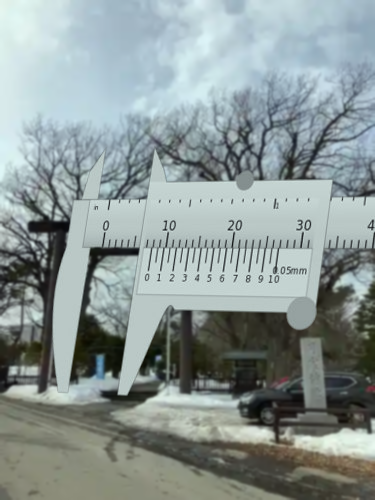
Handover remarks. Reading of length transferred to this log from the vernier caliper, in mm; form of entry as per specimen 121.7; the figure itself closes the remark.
7.8
